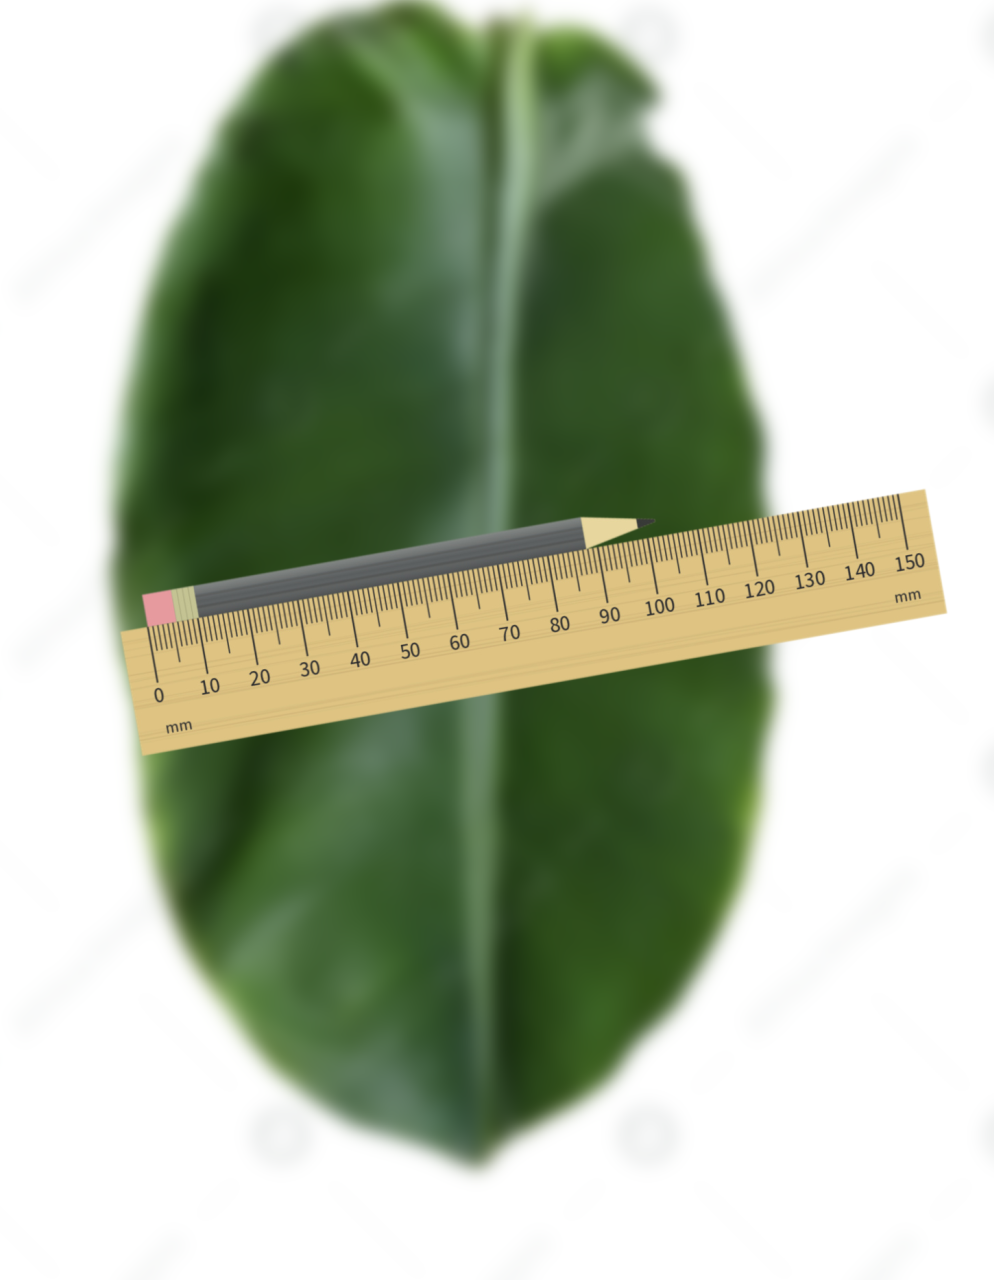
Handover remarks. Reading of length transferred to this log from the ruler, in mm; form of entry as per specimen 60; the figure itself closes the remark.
102
